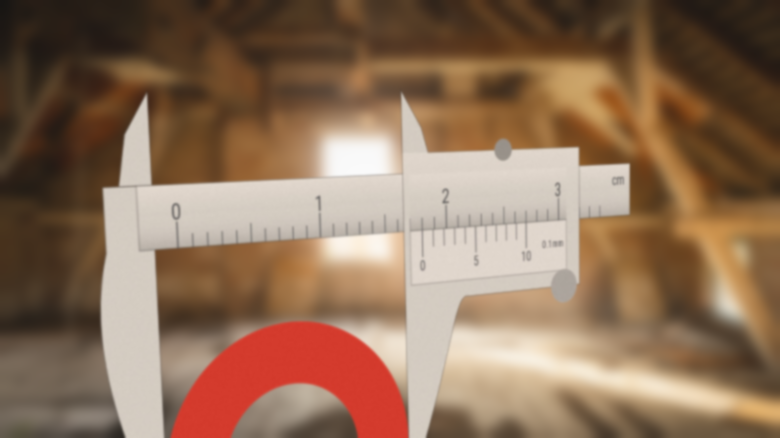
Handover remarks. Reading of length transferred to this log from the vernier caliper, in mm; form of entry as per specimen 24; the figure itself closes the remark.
18.0
